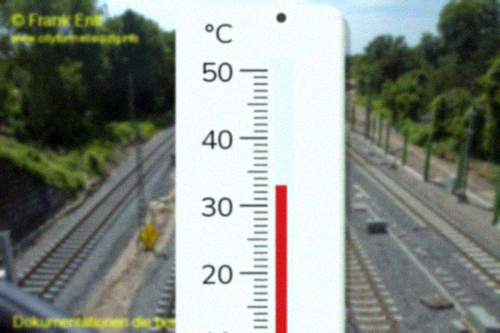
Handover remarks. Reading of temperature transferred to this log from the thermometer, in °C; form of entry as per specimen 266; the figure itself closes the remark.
33
